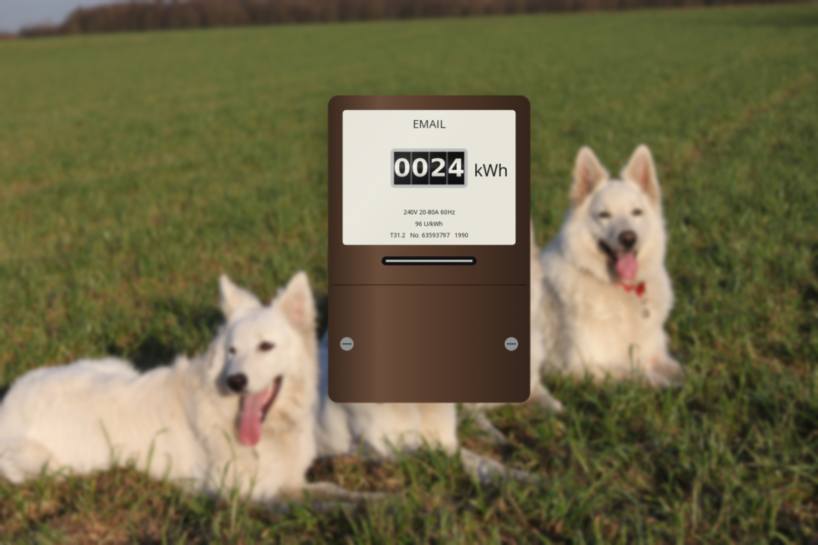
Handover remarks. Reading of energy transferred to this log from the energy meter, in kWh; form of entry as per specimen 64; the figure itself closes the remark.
24
